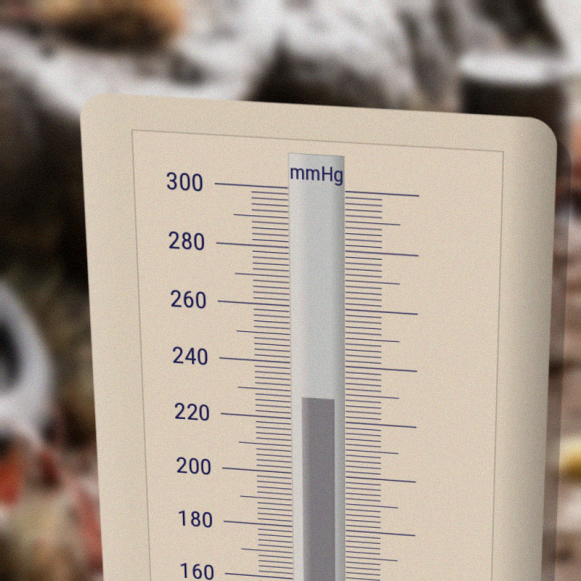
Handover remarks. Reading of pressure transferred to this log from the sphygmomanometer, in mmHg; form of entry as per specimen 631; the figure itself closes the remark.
228
